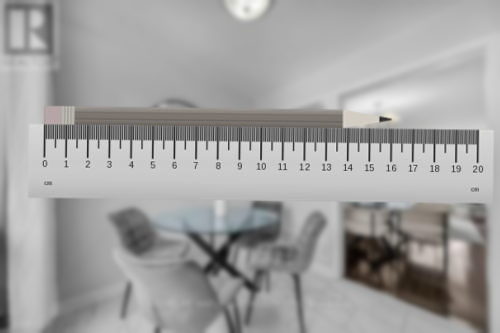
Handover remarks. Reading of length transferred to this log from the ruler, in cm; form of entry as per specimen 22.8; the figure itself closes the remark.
16
